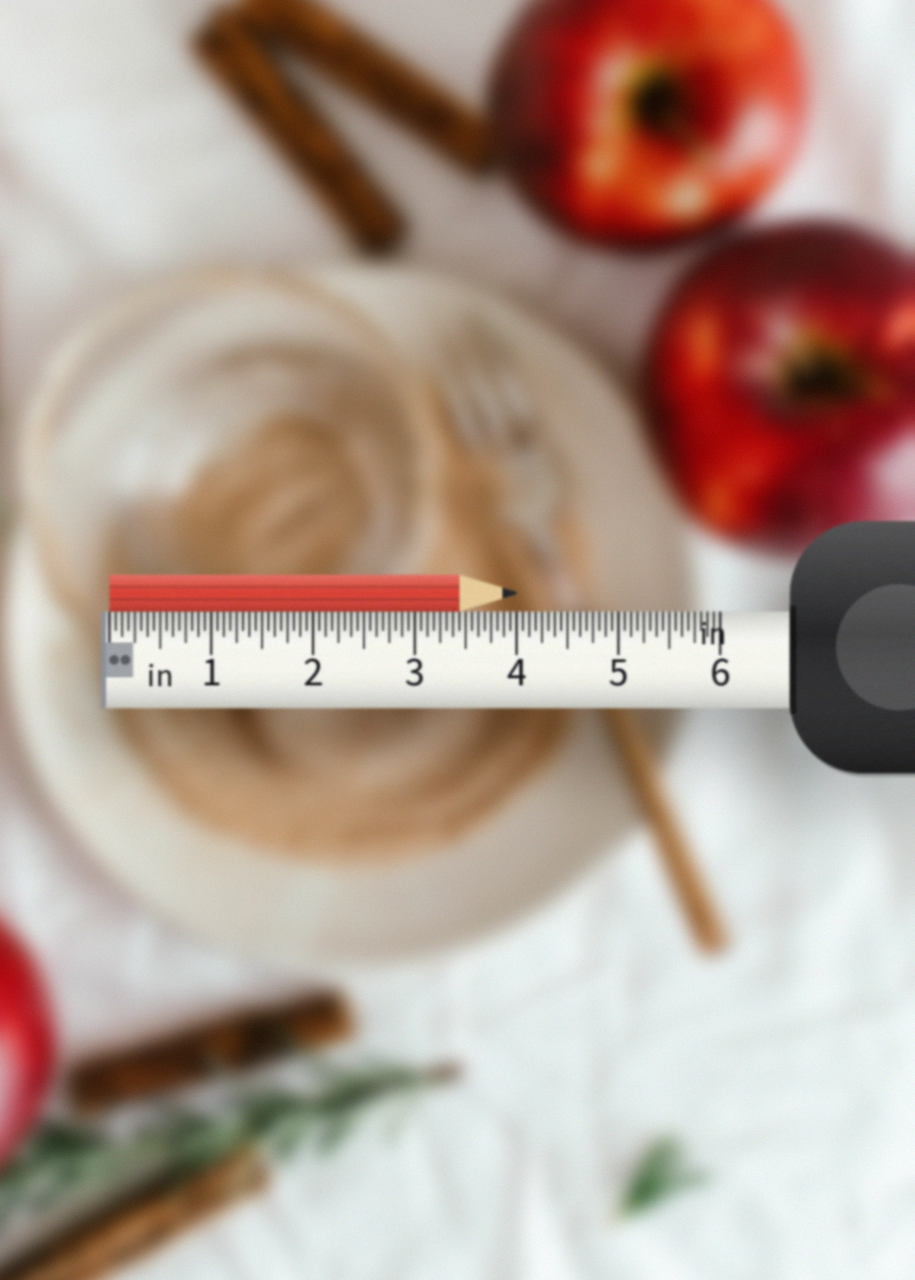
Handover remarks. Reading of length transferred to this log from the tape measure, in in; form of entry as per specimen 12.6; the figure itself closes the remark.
4
